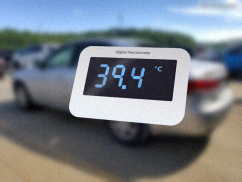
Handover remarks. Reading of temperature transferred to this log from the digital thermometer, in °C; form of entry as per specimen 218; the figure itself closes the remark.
39.4
